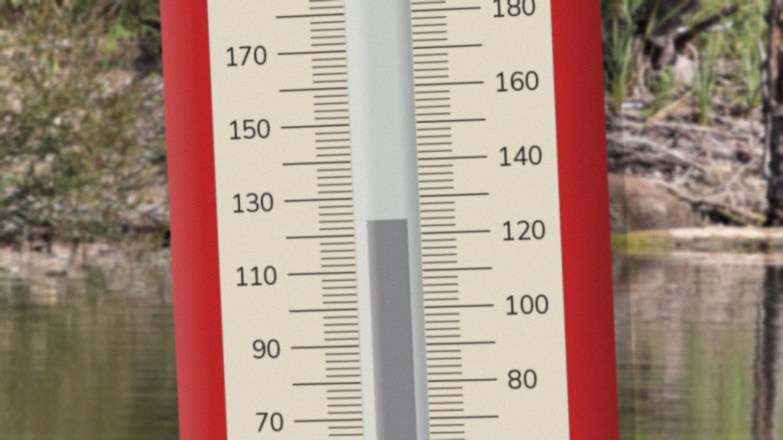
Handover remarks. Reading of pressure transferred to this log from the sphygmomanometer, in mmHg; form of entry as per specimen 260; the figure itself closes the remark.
124
